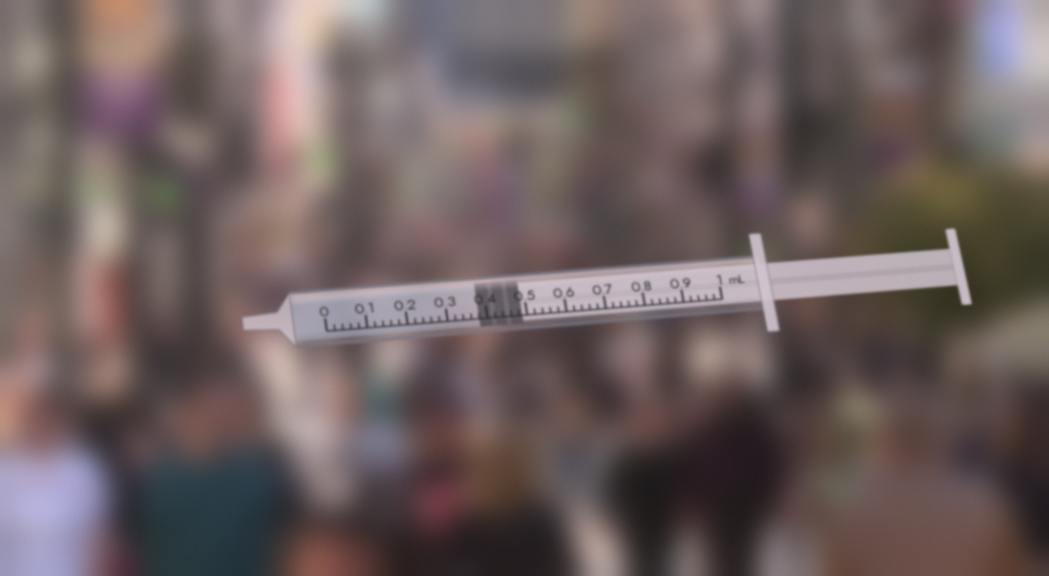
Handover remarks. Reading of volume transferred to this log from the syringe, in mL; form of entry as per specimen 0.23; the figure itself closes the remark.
0.38
